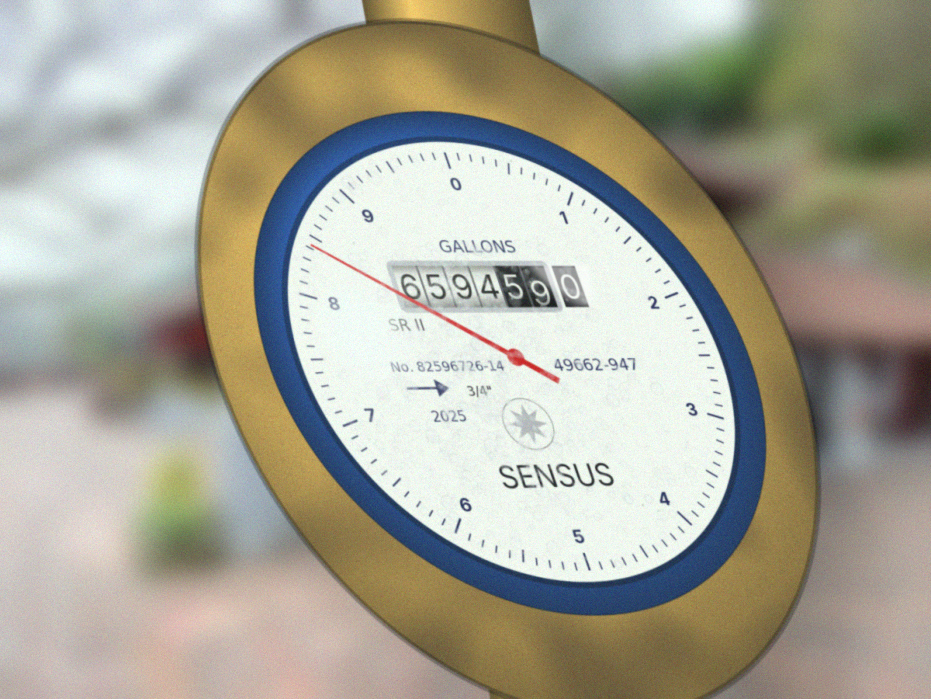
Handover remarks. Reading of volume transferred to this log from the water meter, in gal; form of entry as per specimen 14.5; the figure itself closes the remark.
6594588.4
